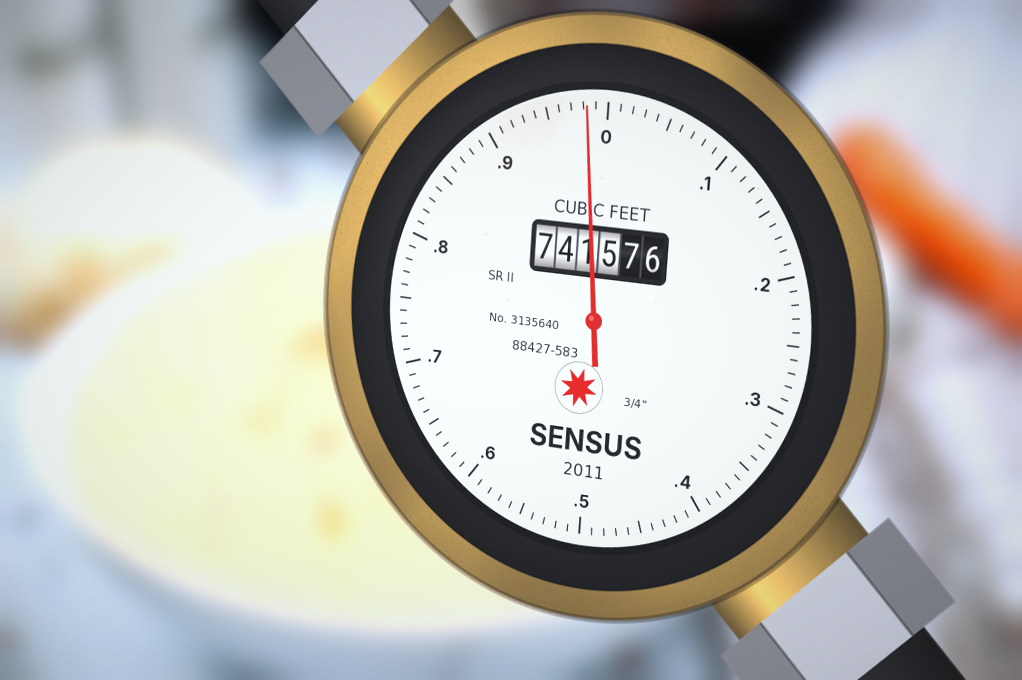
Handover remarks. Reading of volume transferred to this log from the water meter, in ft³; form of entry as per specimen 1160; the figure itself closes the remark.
741575.98
